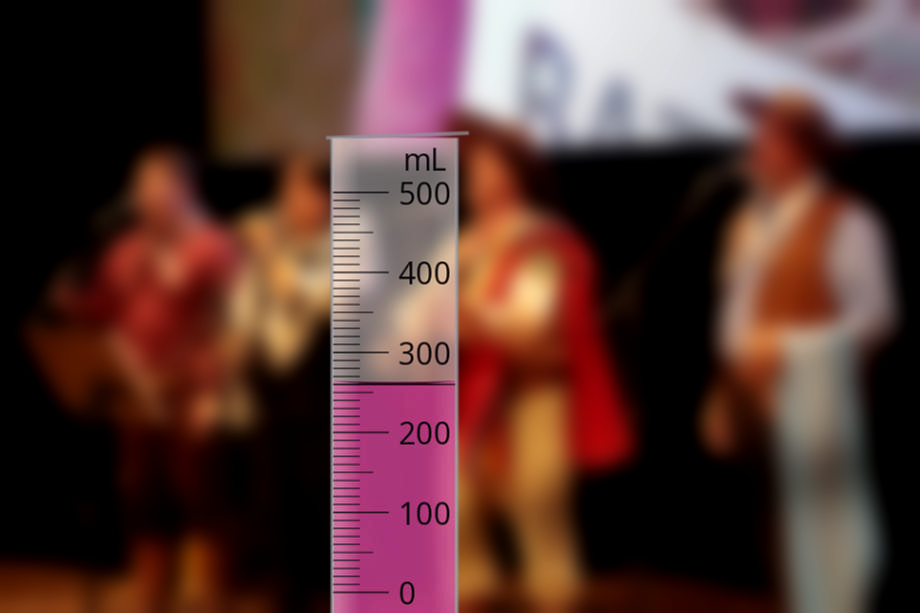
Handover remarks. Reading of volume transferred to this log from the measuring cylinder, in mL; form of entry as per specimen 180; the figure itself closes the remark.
260
